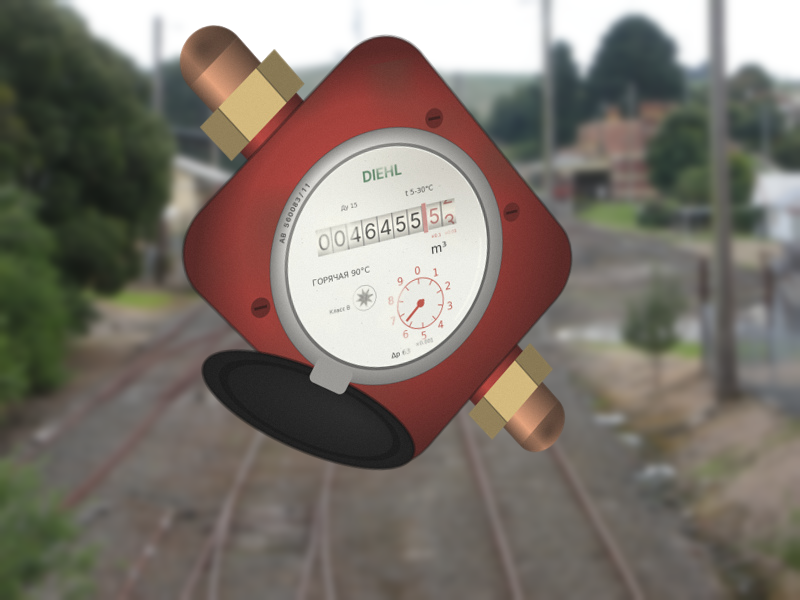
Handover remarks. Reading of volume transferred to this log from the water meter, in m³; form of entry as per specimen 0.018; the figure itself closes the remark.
46455.526
